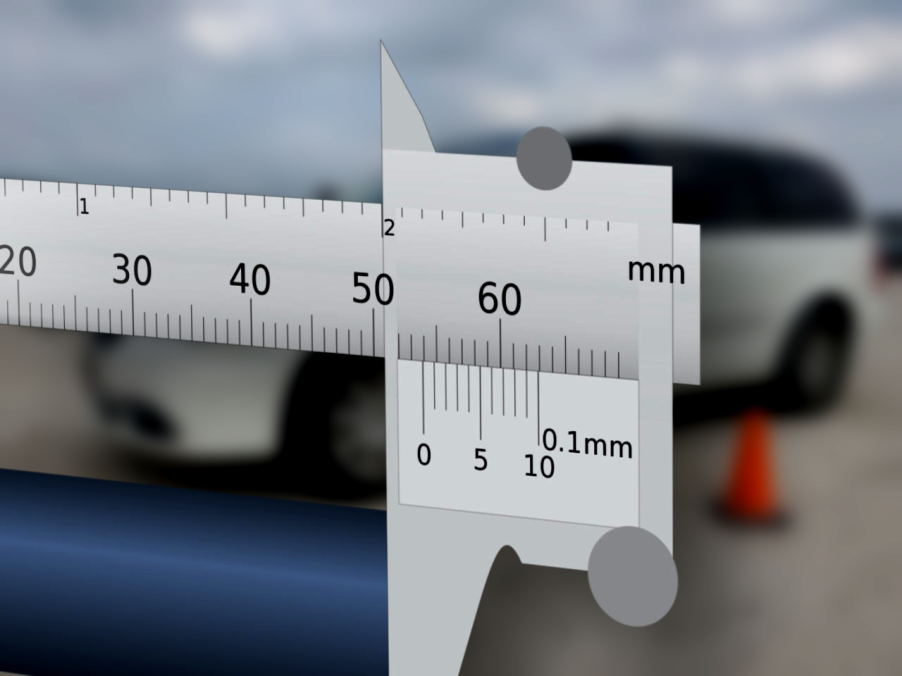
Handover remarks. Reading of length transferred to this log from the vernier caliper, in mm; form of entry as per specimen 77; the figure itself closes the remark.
53.9
